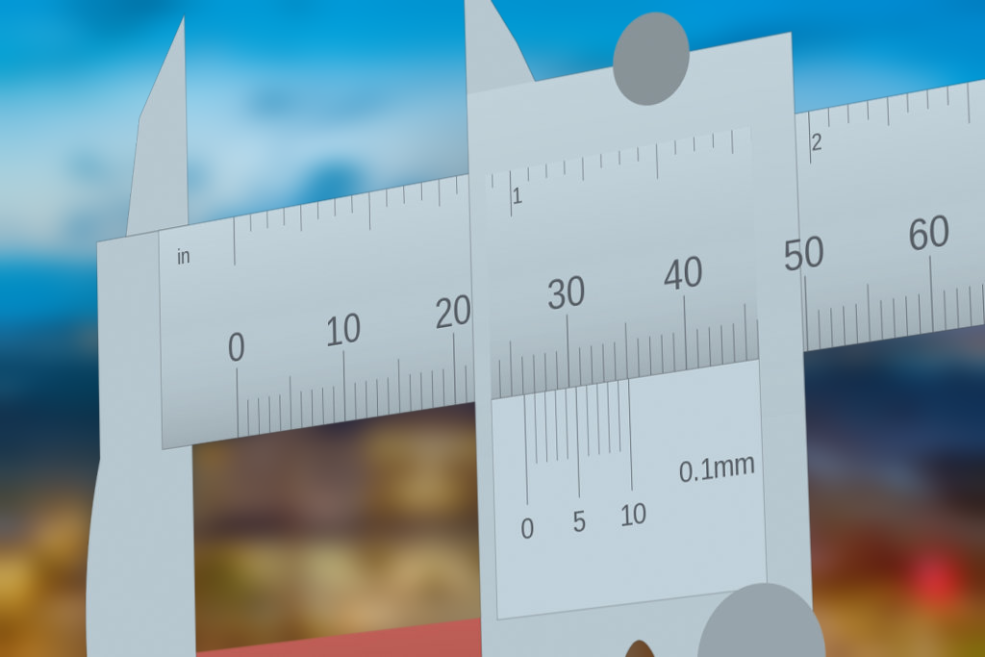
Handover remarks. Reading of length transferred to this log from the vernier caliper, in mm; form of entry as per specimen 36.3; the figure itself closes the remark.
26.1
